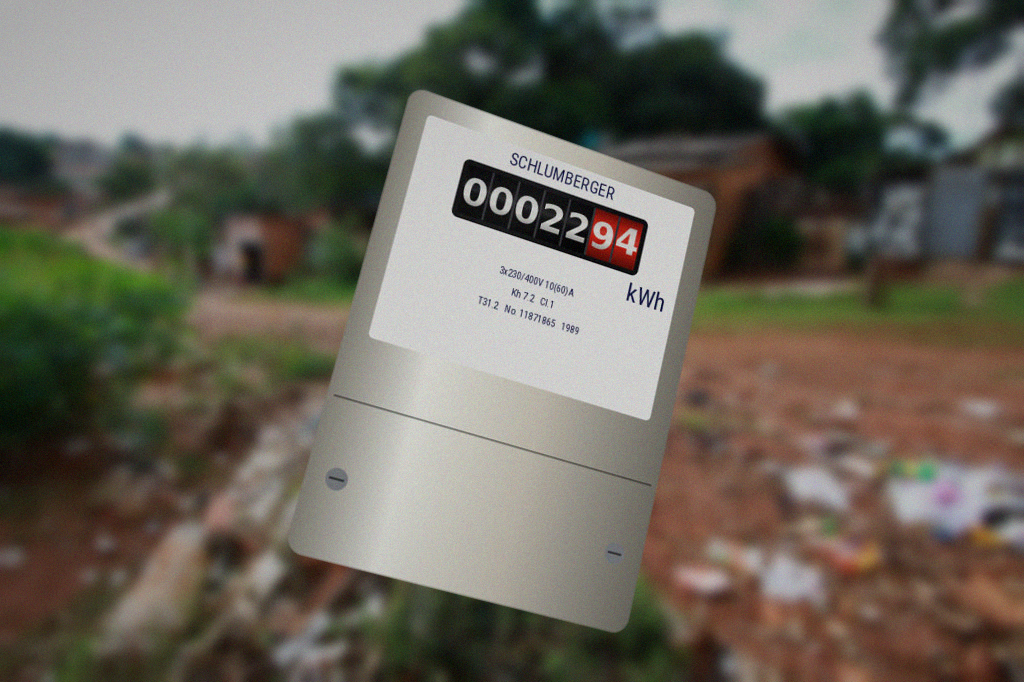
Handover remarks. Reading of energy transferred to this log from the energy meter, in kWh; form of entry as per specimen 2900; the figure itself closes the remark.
22.94
